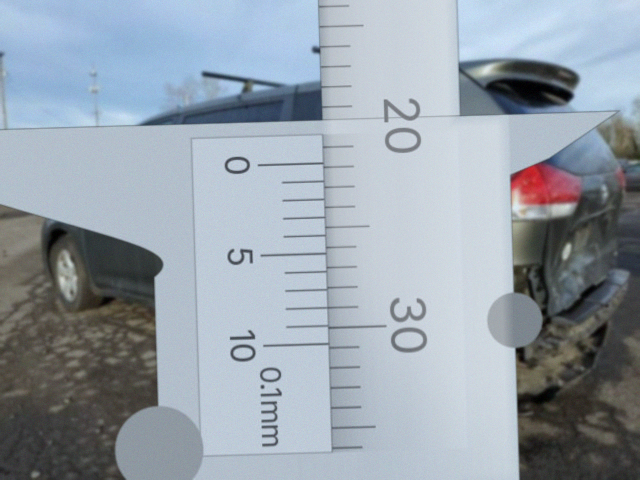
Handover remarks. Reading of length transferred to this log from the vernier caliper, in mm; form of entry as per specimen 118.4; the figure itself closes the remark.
21.8
